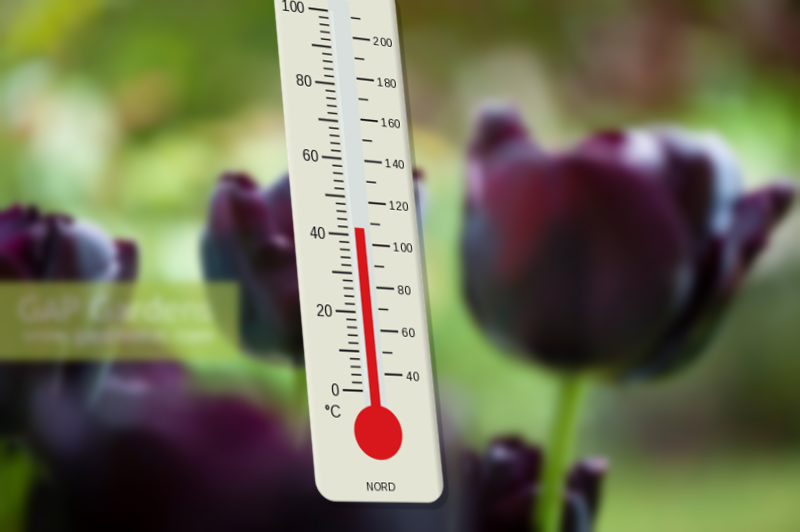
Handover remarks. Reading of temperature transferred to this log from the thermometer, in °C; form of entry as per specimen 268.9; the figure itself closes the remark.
42
